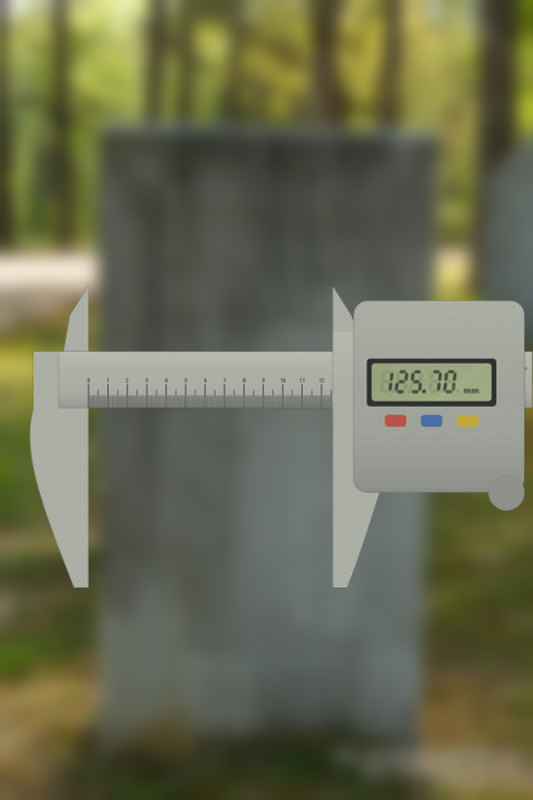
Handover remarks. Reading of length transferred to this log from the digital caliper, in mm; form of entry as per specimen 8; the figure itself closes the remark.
125.70
